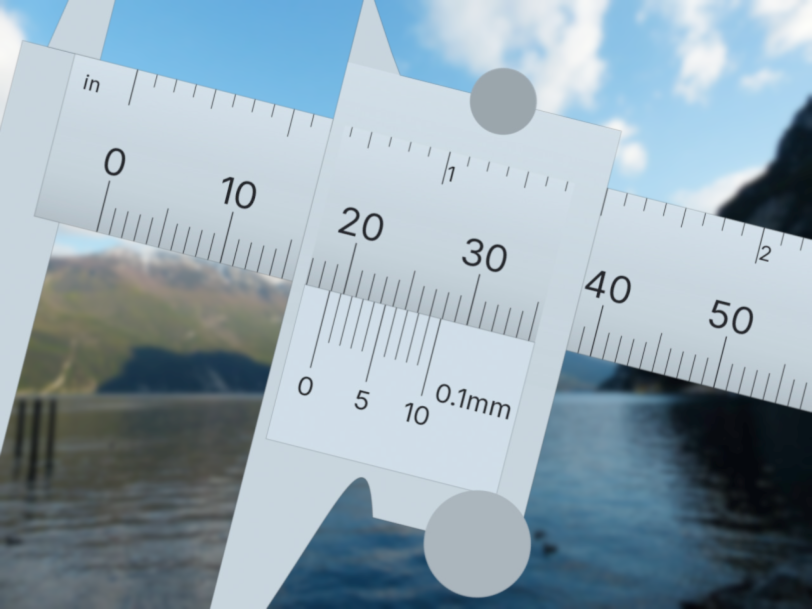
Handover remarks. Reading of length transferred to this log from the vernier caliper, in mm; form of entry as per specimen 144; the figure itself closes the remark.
18.9
